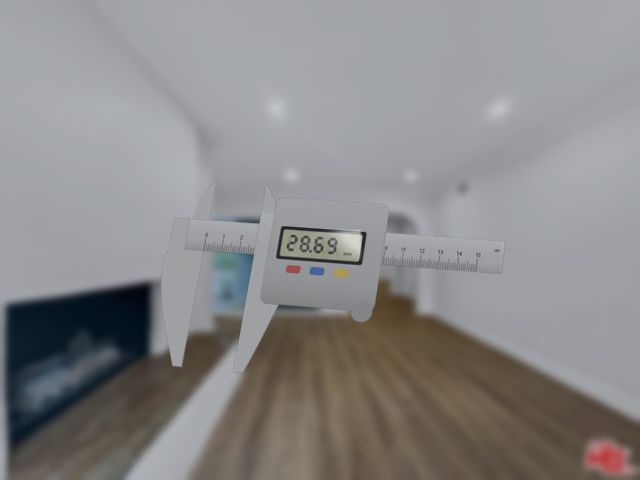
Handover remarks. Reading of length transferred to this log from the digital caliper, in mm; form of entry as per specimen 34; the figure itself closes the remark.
28.69
